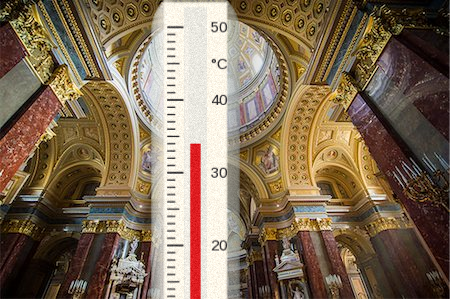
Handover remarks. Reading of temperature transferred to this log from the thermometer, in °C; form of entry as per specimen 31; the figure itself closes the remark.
34
